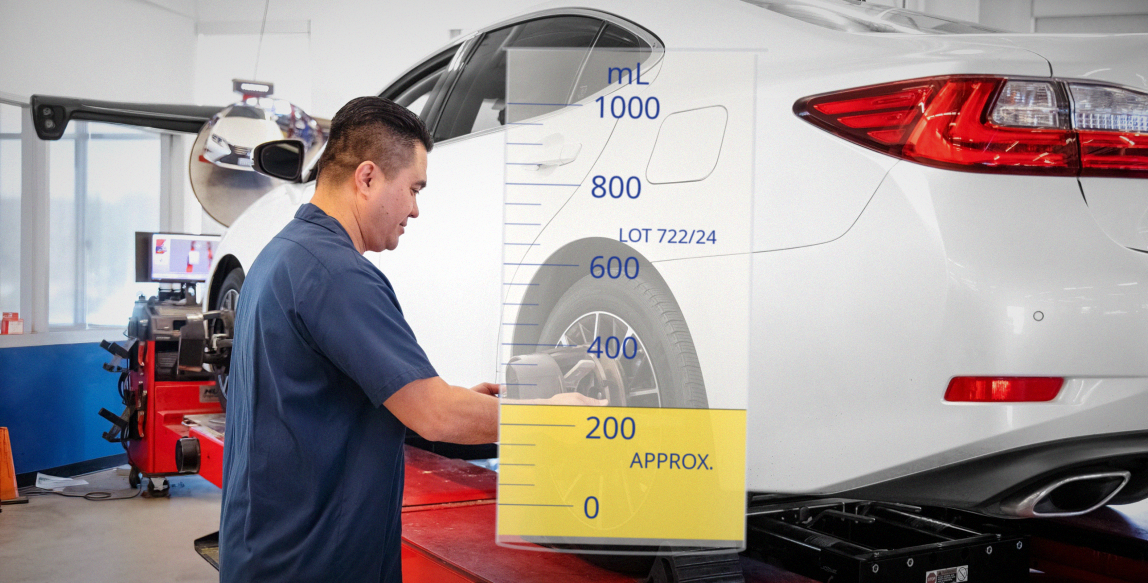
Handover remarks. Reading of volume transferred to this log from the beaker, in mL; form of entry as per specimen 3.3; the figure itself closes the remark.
250
